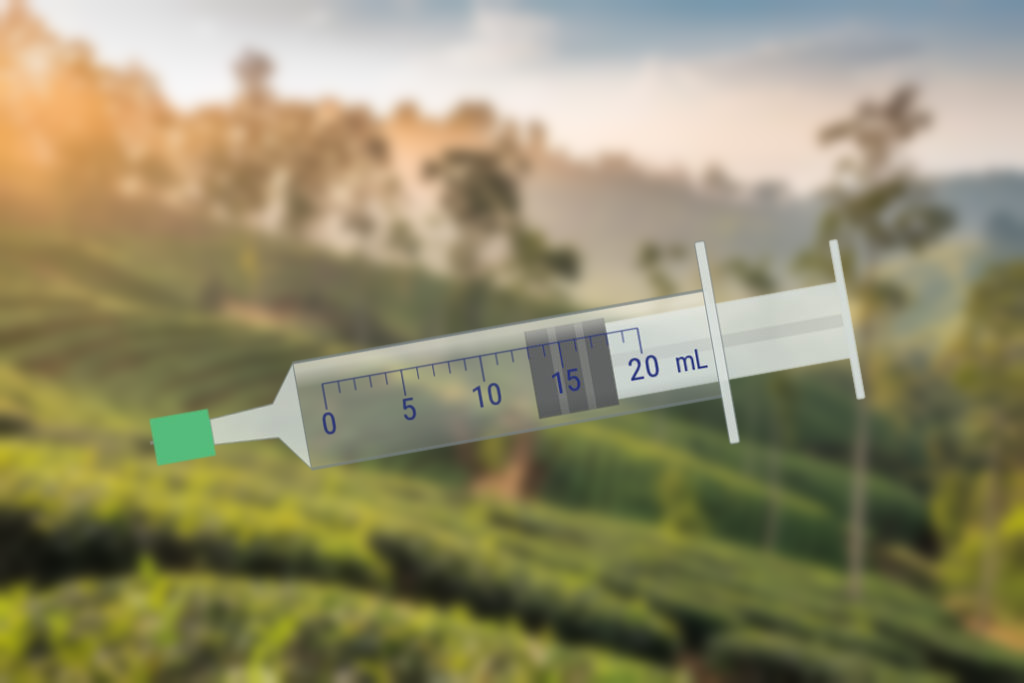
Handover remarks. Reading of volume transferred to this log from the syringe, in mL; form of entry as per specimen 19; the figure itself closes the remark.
13
